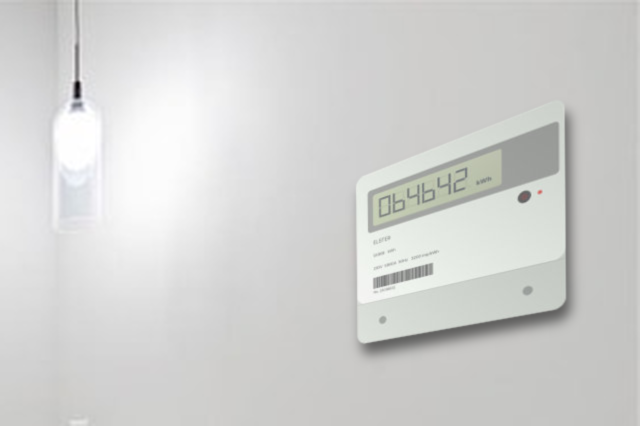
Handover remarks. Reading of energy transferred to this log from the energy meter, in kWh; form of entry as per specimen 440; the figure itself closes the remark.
64642
